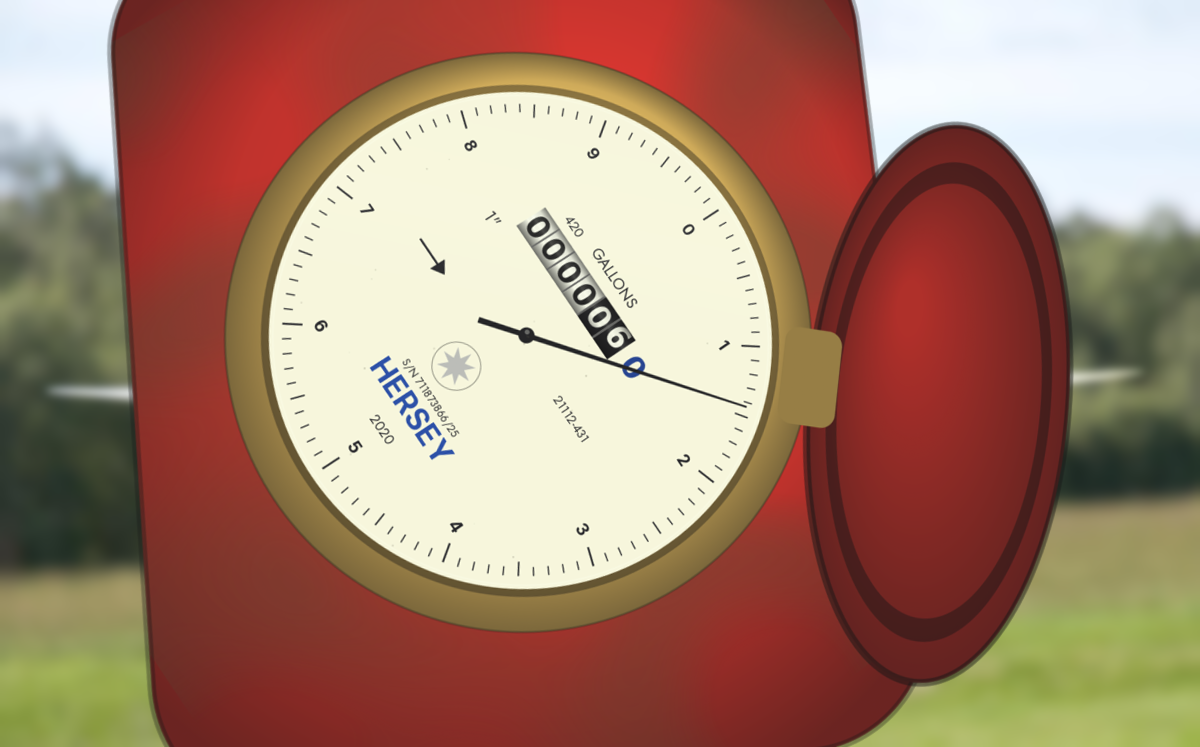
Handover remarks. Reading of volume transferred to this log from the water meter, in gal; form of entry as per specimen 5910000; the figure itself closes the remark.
61.4
